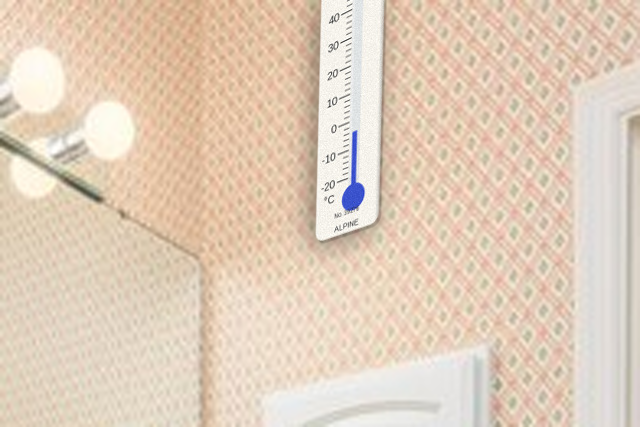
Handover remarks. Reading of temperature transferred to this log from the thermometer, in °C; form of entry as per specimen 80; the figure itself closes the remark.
-4
